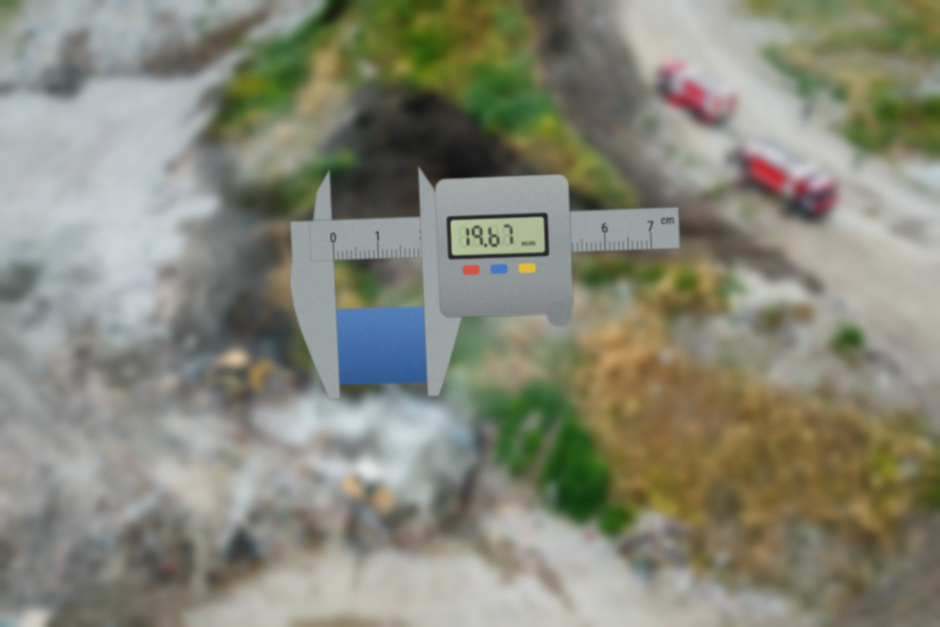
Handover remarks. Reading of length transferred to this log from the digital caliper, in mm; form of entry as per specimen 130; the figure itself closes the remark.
19.67
